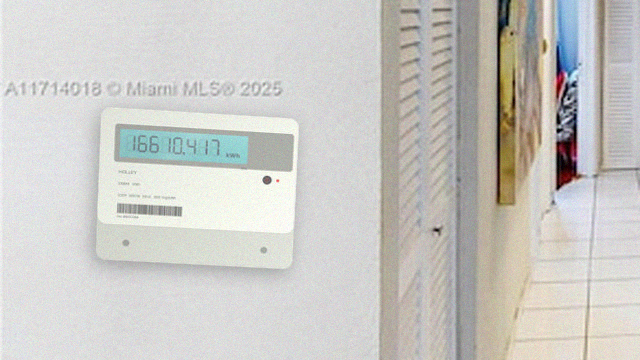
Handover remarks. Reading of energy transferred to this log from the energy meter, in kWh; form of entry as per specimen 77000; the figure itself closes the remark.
16610.417
